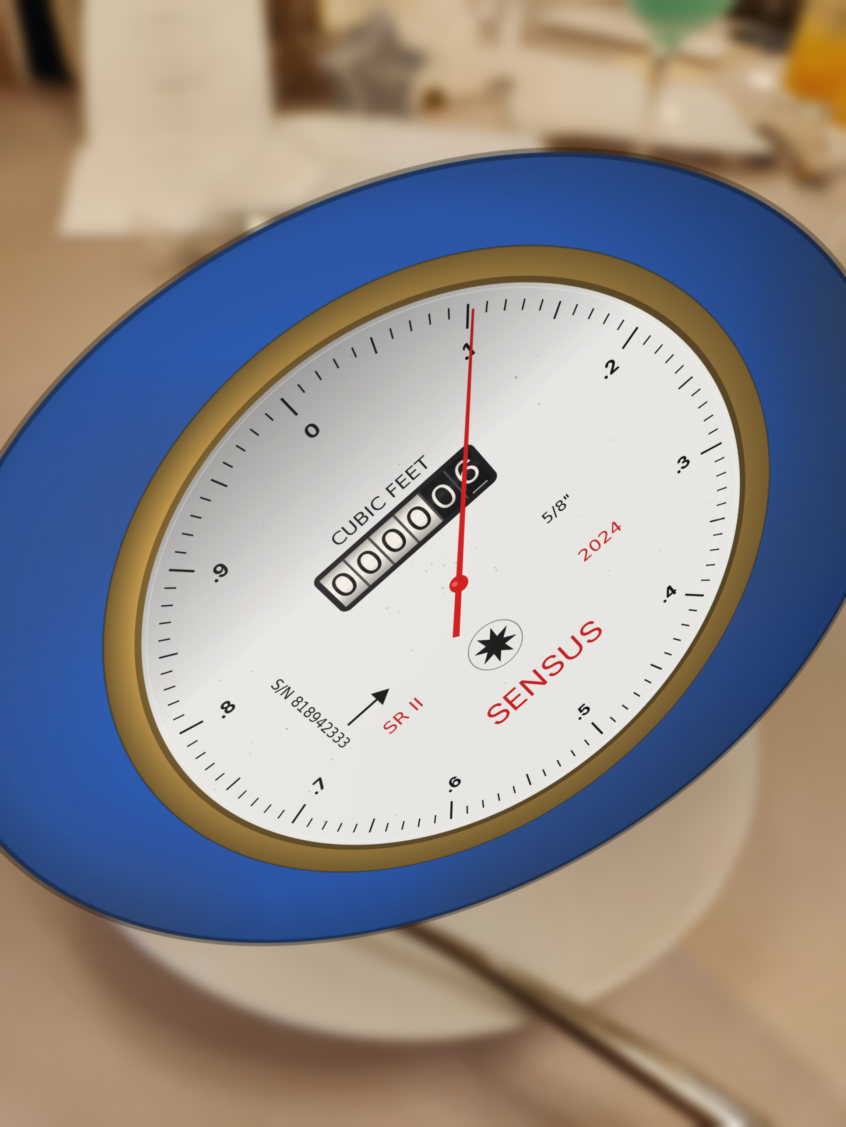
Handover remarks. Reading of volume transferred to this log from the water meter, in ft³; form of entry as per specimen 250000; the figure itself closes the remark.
6.10
